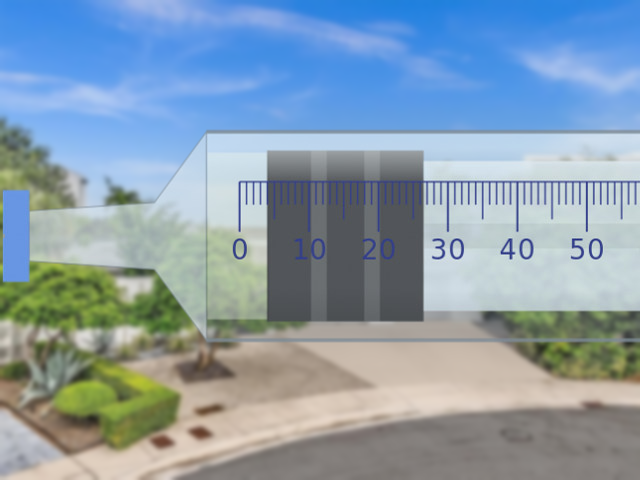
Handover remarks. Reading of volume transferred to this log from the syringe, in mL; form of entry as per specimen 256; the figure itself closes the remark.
4
